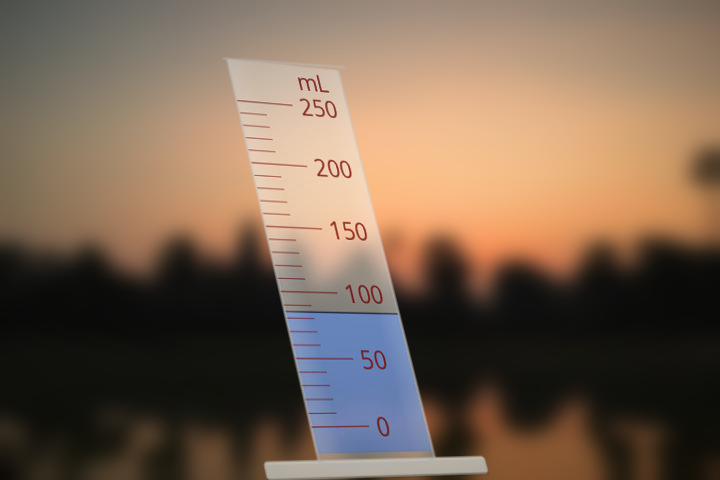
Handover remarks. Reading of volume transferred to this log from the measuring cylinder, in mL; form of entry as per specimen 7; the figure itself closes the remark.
85
